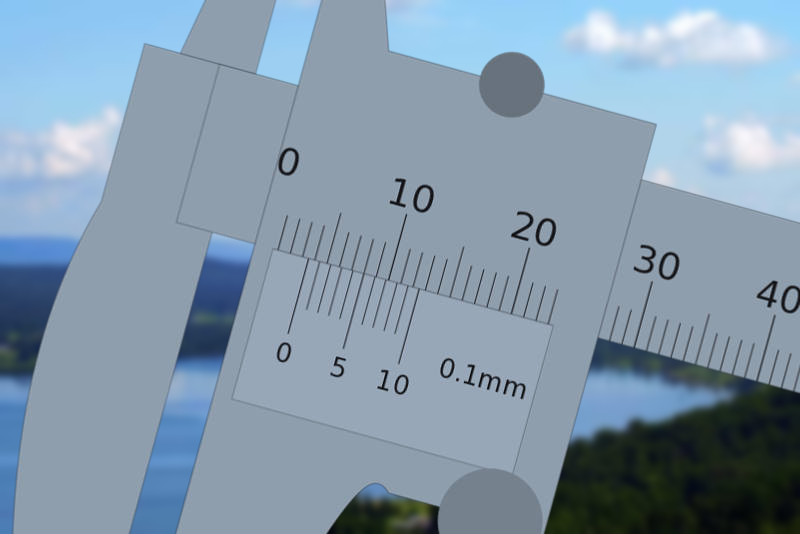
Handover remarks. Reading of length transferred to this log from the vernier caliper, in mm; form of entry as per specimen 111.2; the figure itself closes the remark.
3.5
